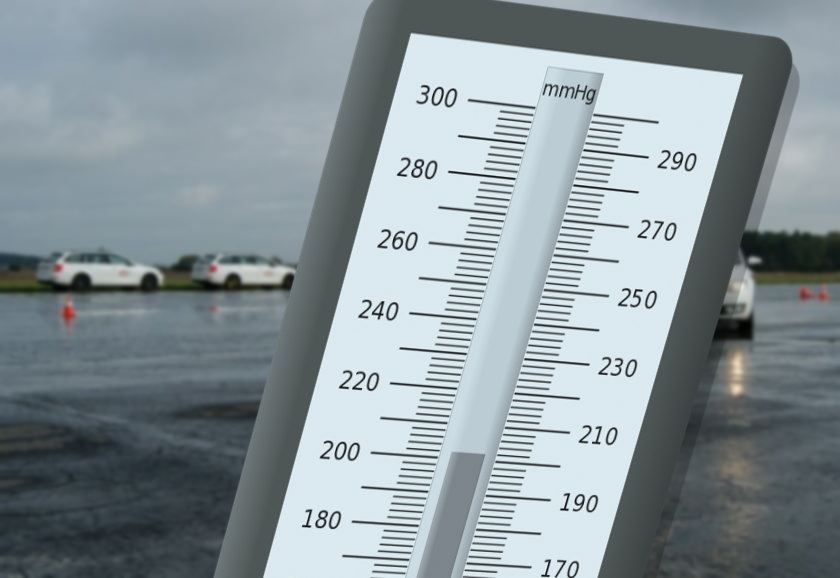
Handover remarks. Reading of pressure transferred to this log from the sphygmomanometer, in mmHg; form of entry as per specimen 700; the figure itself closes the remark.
202
